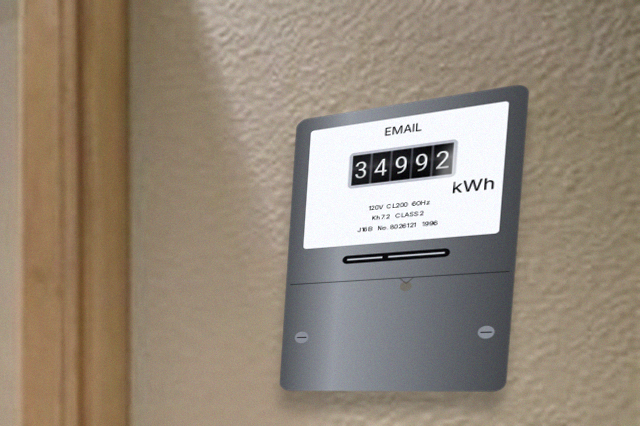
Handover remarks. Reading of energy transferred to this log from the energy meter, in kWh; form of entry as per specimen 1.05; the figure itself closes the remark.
34992
